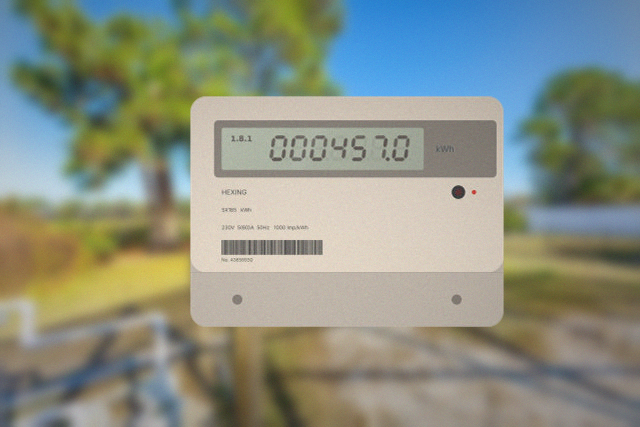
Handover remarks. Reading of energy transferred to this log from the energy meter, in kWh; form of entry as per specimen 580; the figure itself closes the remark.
457.0
